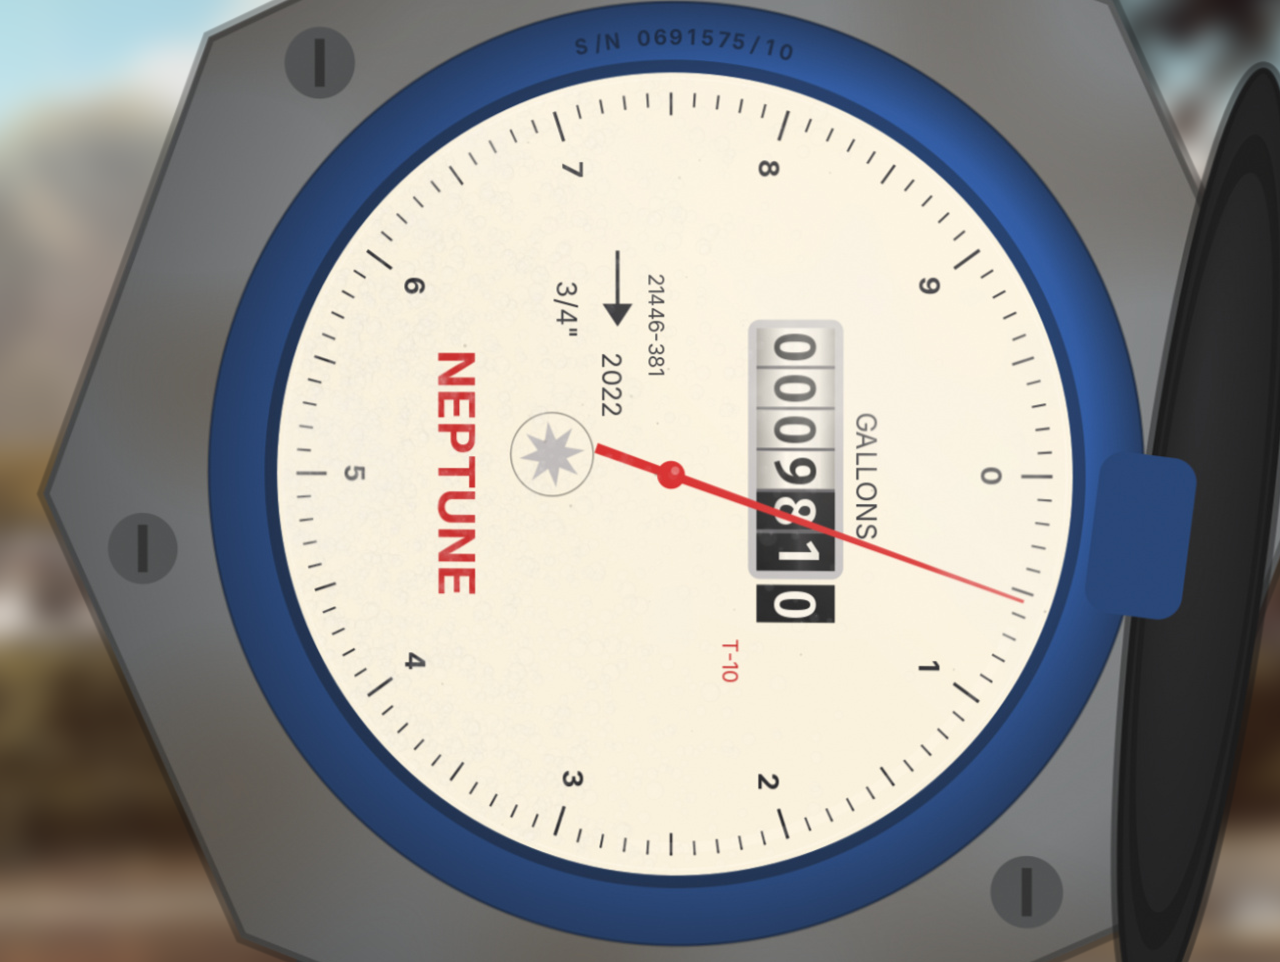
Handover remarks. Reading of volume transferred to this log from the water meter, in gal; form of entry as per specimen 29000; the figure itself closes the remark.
9810.5
